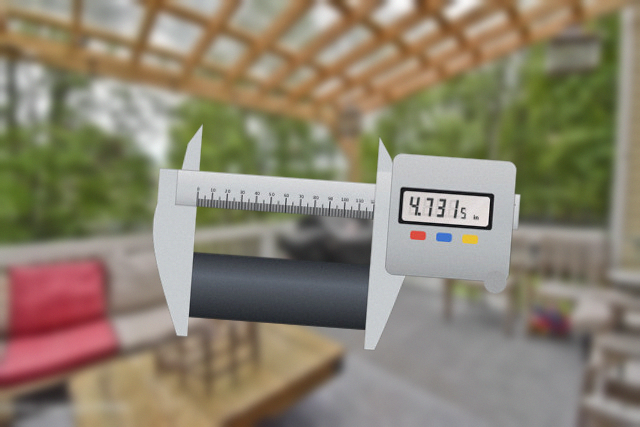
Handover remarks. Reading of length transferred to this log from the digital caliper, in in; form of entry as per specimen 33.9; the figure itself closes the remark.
4.7315
